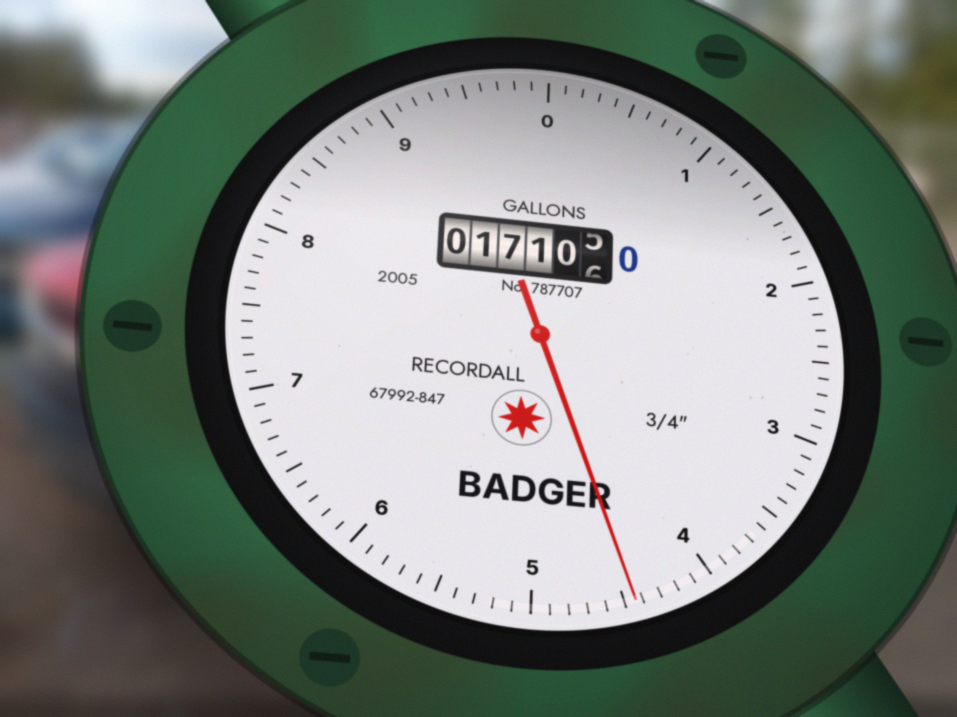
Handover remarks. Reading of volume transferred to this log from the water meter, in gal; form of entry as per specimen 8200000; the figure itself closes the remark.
171054.4
